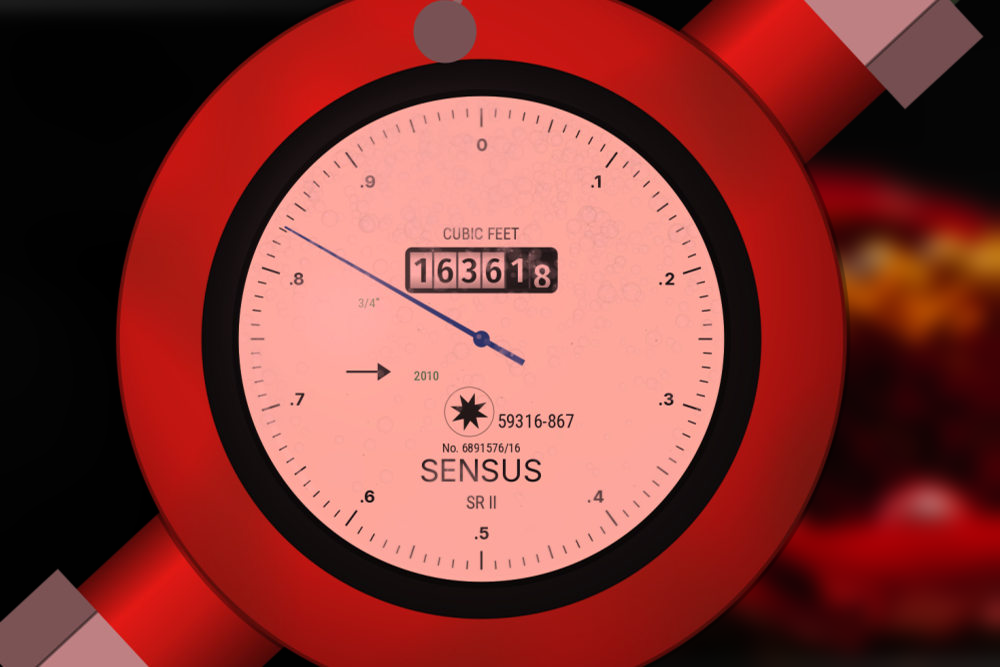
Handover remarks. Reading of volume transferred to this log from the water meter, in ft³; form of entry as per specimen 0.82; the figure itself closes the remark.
163617.83
